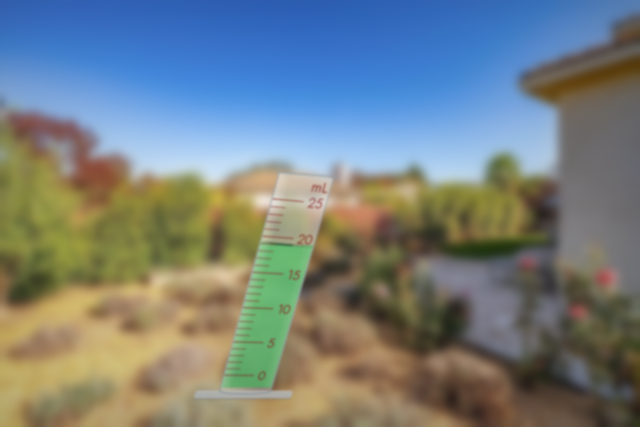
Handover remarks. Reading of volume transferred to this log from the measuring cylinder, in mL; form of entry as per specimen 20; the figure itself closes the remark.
19
